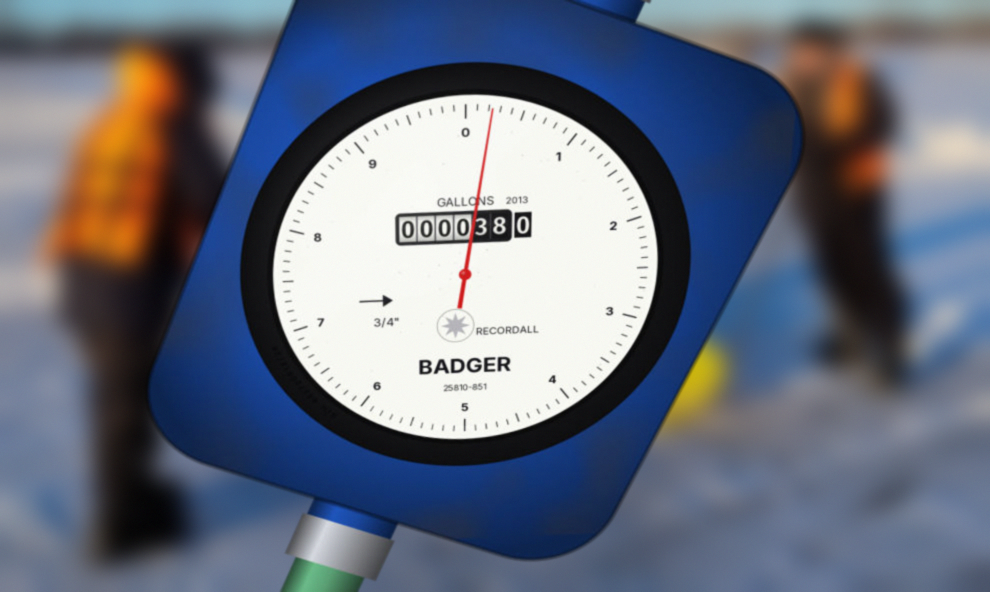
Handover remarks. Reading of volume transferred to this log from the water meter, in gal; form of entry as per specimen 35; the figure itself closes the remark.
380.2
